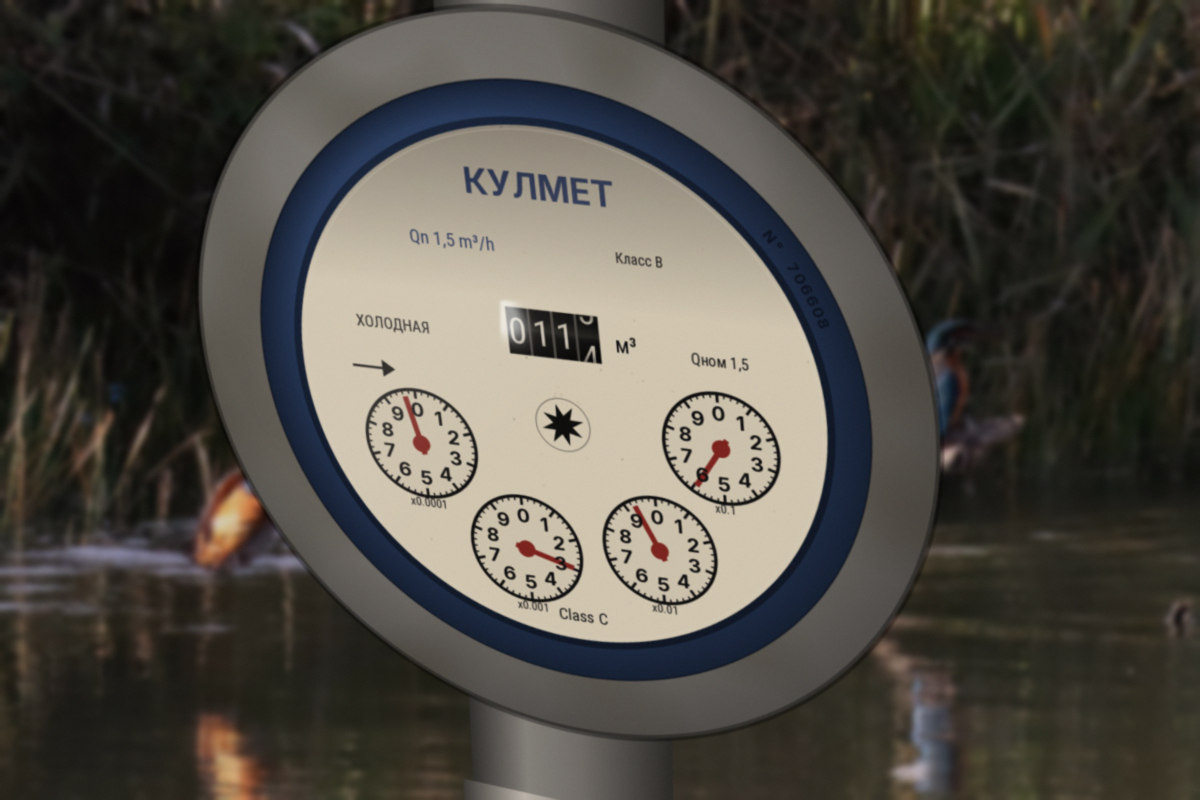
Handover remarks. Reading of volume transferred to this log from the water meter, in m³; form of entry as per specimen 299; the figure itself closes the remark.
113.5929
